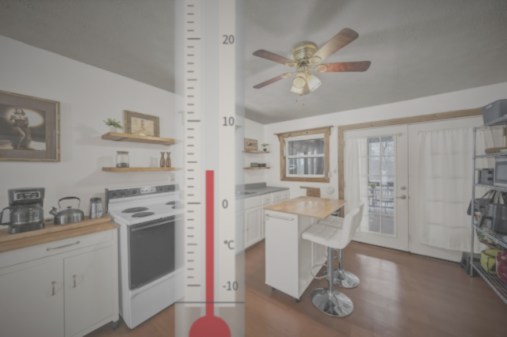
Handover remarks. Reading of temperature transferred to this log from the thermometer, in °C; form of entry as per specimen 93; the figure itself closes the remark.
4
